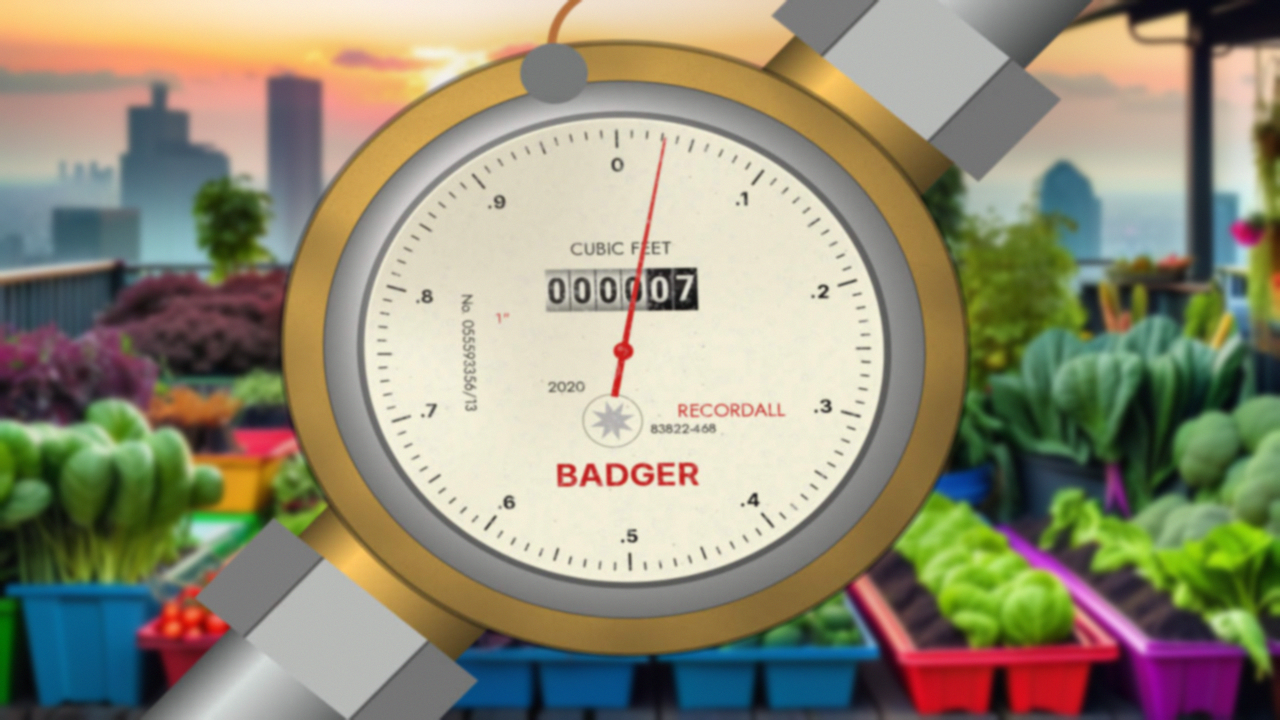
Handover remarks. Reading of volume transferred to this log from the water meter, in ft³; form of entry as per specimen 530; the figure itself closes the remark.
7.03
